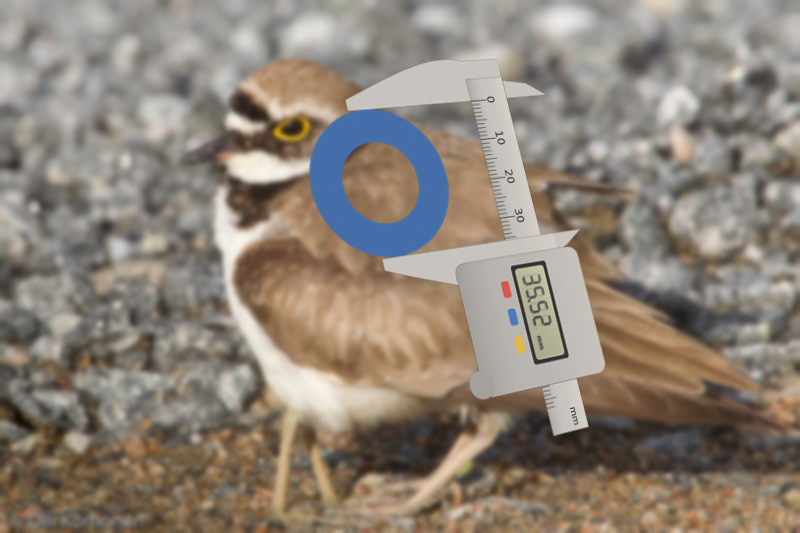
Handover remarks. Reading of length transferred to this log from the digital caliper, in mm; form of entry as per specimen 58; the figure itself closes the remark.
35.52
